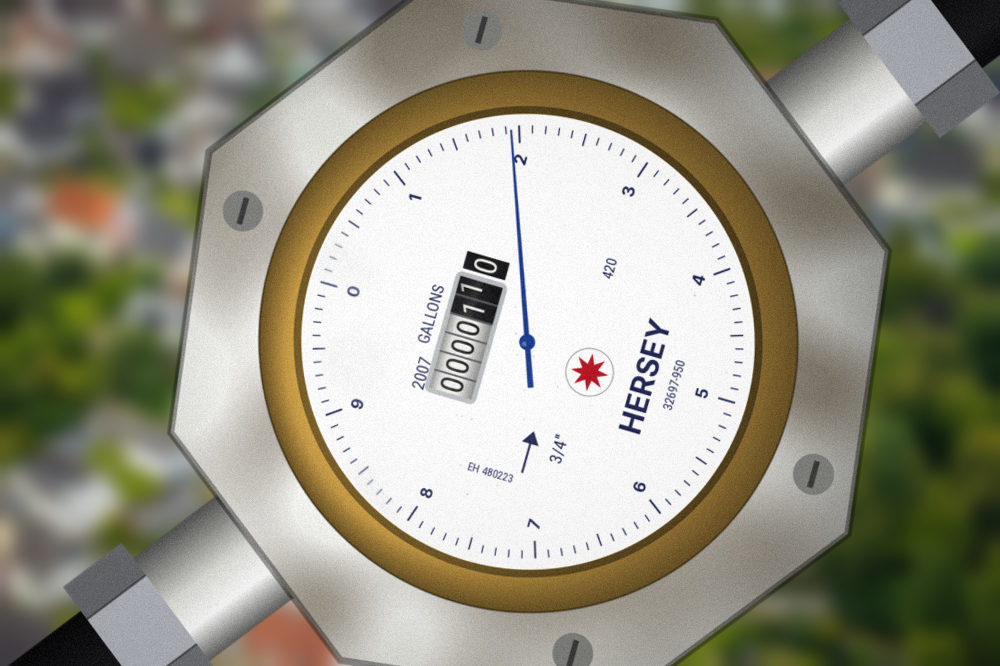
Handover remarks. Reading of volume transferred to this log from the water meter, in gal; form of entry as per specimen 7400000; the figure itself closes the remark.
111.9
